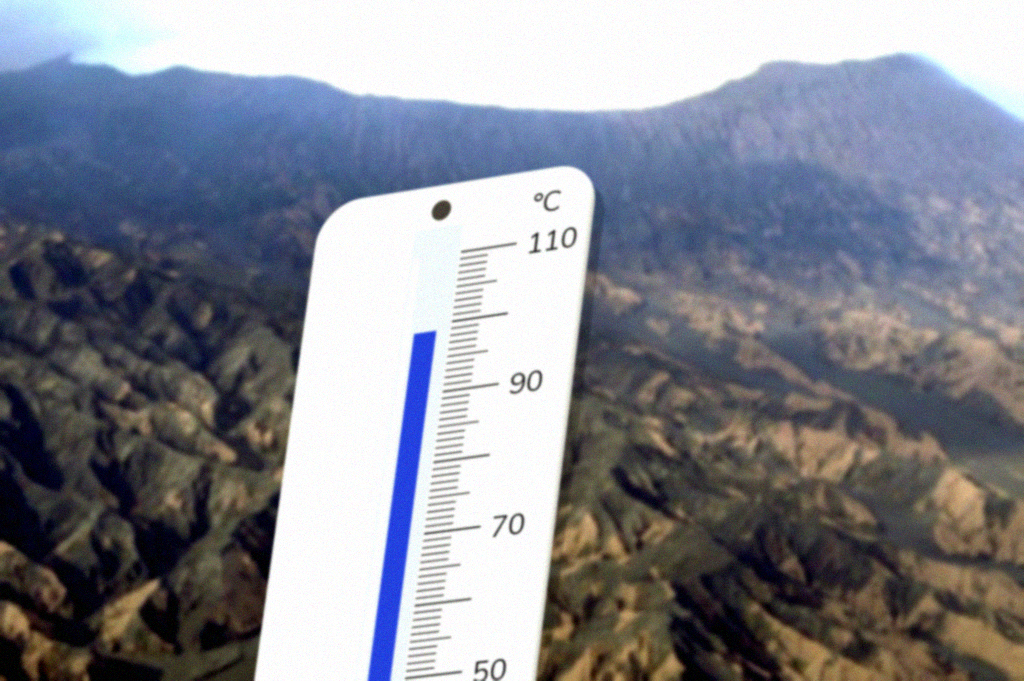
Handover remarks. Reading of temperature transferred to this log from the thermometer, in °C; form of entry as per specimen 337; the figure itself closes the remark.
99
